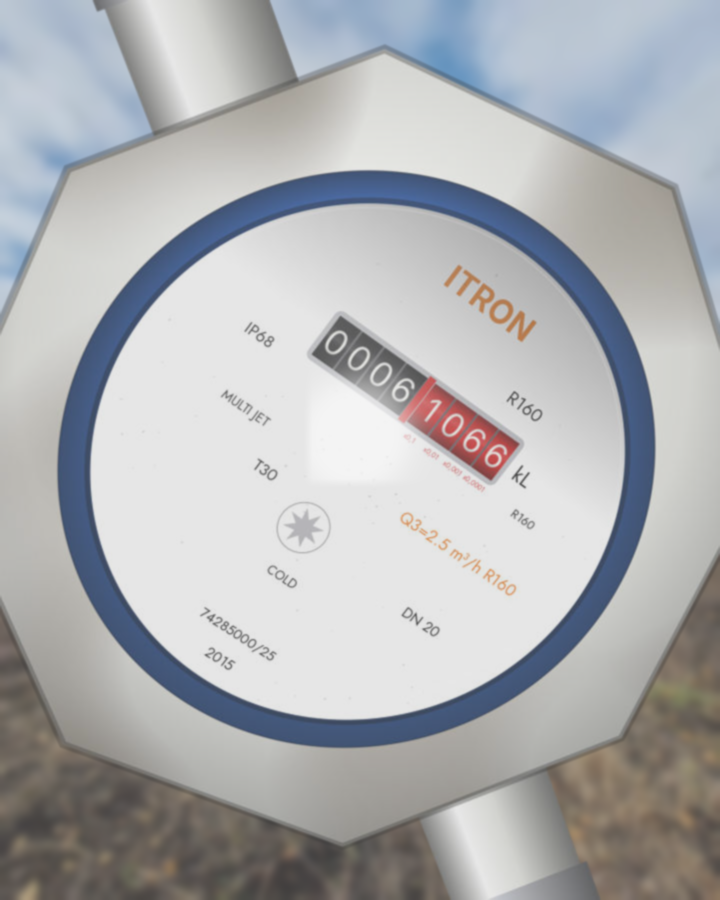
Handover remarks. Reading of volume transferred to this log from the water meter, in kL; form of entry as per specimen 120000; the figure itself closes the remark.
6.1066
